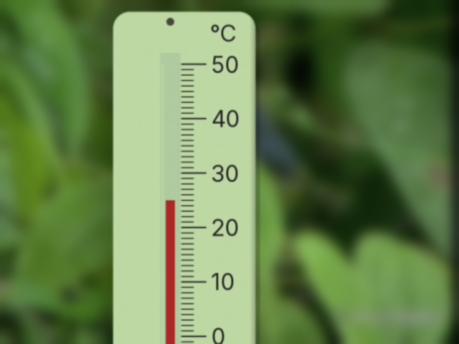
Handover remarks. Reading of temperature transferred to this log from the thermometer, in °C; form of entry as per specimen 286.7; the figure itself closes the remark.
25
